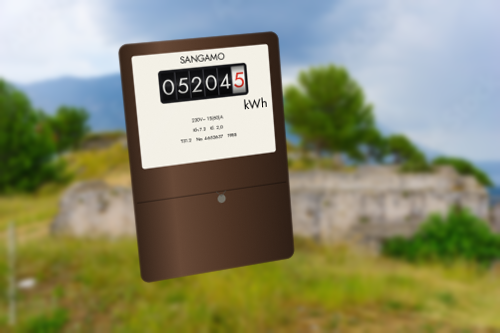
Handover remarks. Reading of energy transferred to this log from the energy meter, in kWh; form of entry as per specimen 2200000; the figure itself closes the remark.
5204.5
